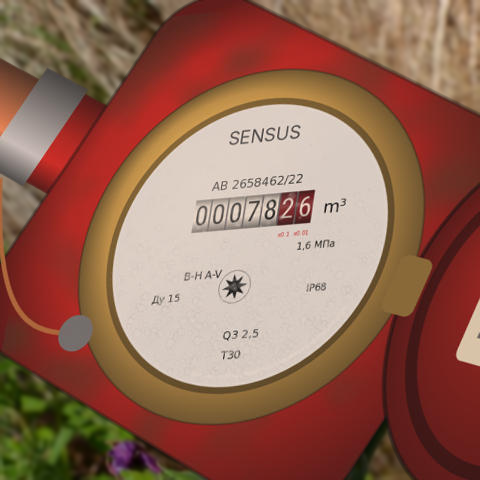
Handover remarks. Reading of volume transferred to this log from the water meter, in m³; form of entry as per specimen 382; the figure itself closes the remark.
78.26
